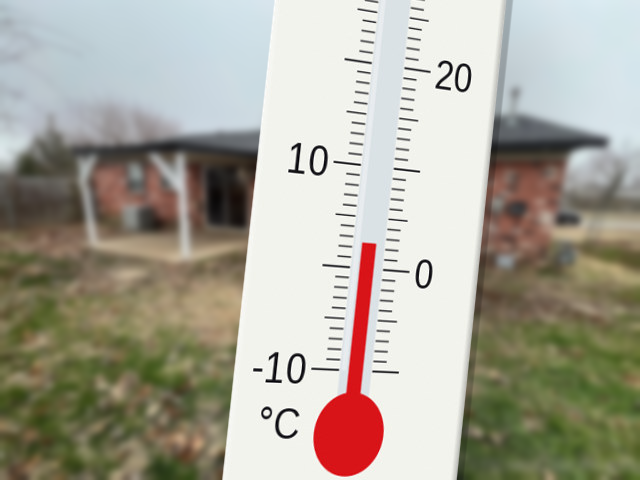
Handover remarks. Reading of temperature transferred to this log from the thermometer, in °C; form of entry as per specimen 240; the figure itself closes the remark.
2.5
